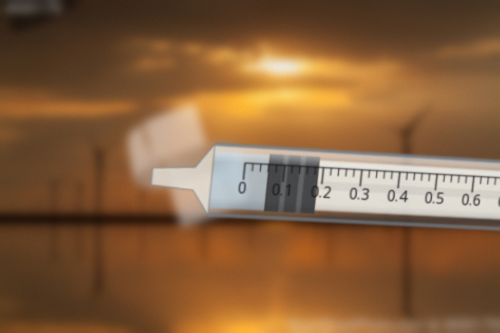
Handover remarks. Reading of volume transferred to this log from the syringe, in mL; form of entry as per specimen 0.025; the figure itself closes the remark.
0.06
